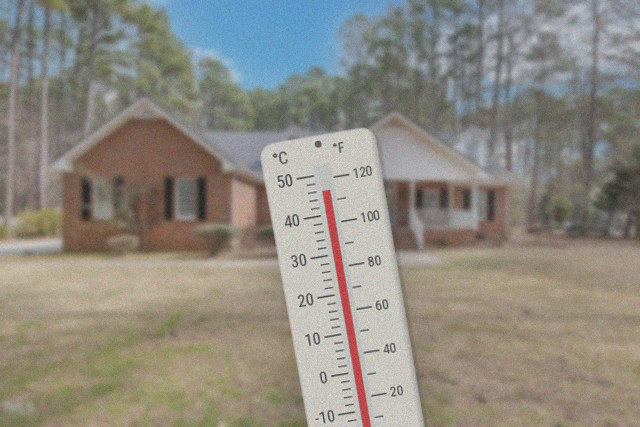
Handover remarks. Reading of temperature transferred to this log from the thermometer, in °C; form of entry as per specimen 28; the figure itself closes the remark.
46
